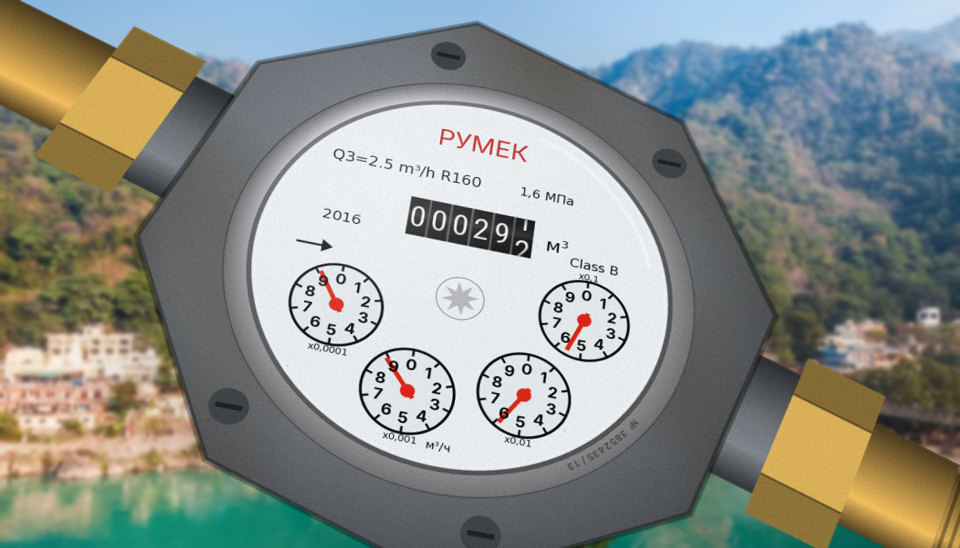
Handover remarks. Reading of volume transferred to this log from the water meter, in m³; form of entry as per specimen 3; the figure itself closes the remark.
291.5589
